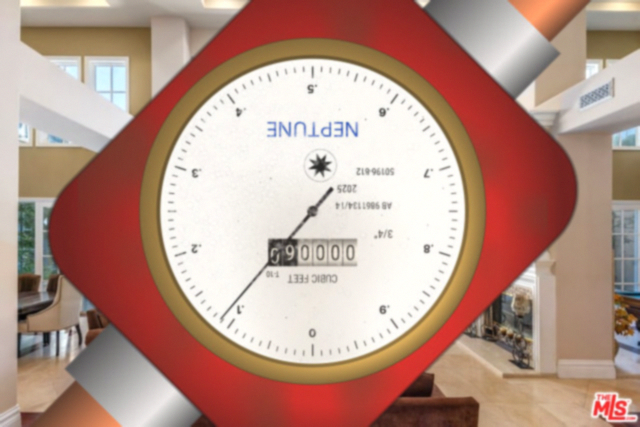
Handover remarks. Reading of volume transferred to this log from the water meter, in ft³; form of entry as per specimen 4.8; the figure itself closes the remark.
60.11
